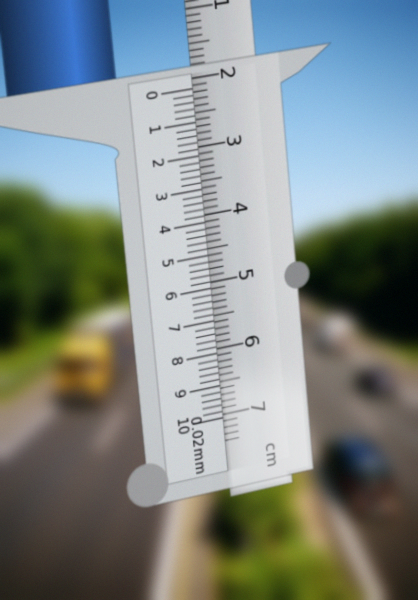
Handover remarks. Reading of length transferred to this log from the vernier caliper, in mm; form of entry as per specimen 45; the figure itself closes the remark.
21.5
